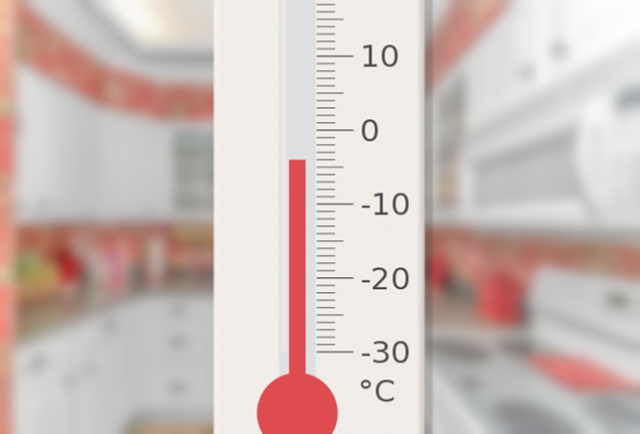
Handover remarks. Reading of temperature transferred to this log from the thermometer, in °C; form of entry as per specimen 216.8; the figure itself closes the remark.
-4
